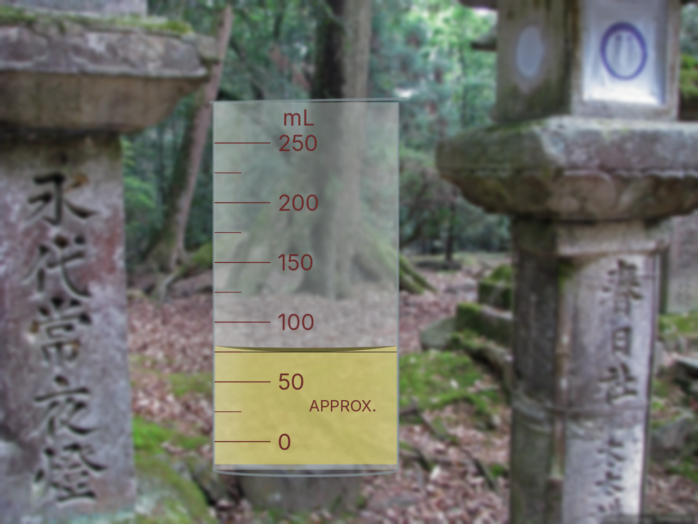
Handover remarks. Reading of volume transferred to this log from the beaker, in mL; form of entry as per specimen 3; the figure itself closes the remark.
75
